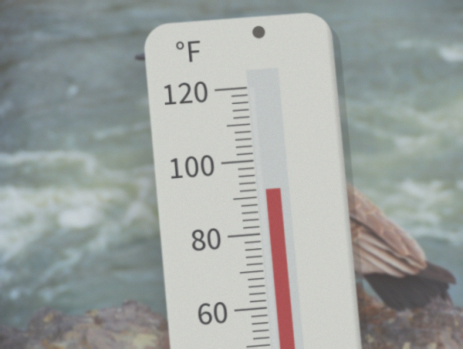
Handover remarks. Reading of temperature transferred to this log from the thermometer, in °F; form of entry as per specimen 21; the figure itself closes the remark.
92
